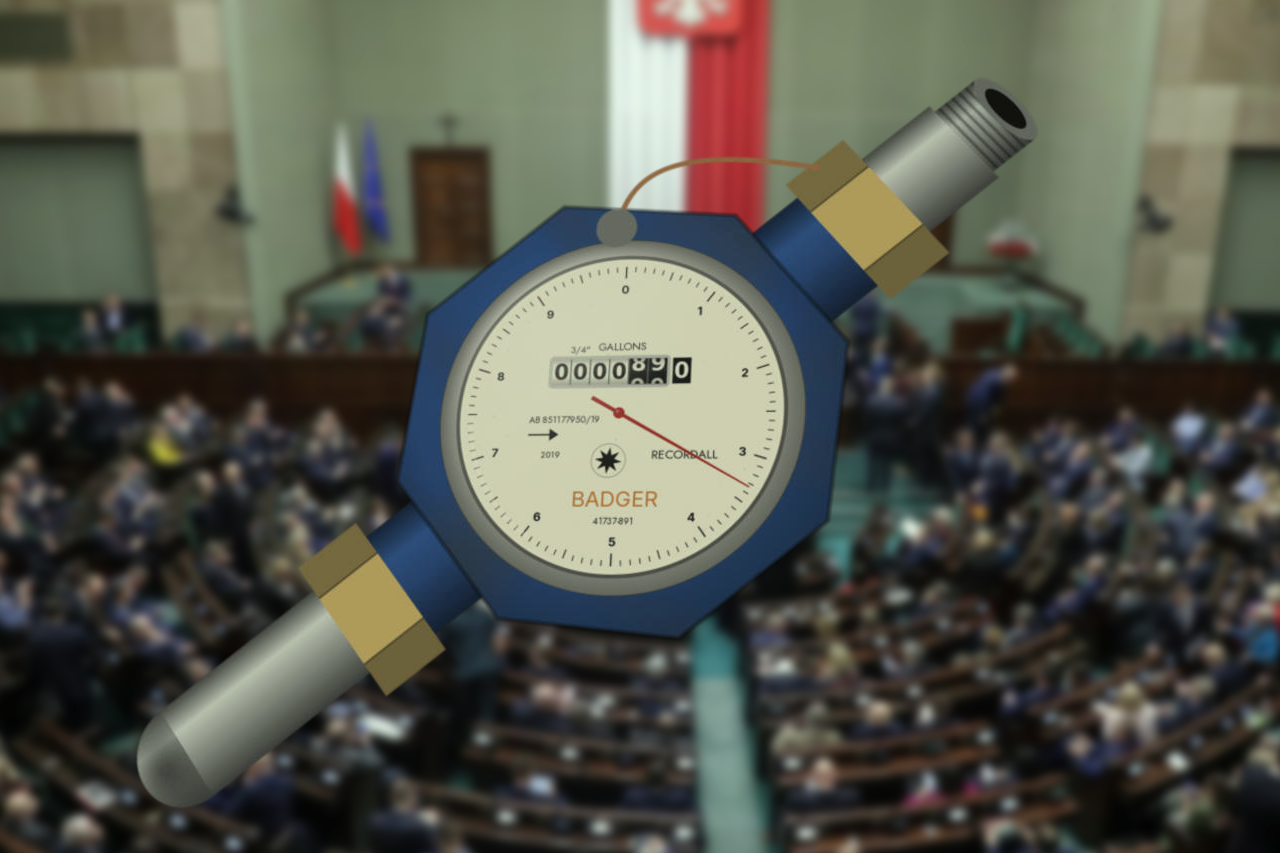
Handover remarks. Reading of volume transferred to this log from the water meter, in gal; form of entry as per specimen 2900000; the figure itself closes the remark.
893.3
